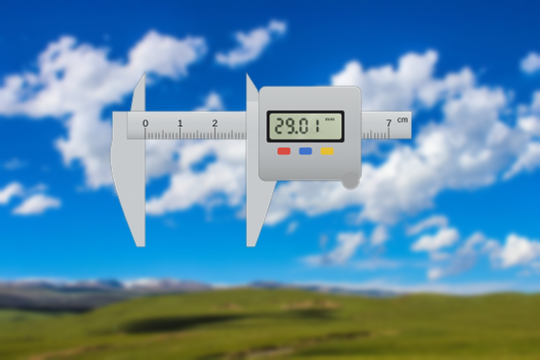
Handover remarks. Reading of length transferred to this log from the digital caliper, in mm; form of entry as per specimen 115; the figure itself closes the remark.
29.01
